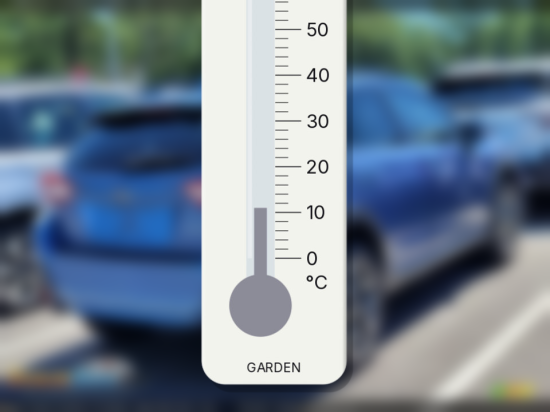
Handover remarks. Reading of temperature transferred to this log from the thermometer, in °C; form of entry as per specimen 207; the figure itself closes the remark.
11
